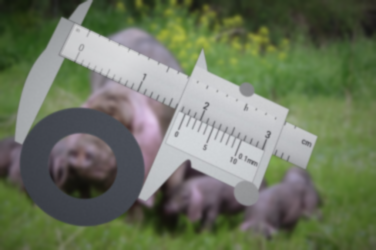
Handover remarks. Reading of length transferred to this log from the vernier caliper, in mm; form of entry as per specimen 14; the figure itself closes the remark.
17.6
